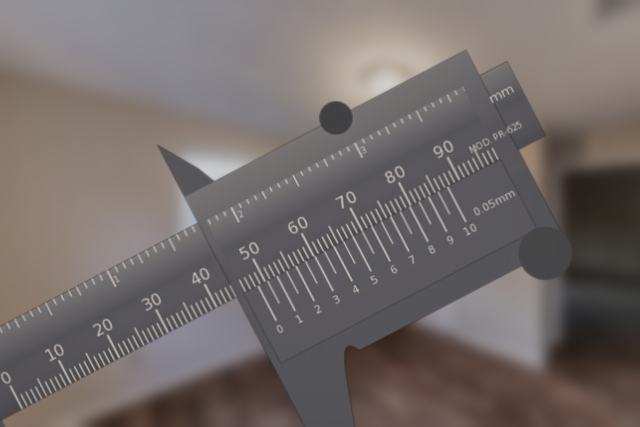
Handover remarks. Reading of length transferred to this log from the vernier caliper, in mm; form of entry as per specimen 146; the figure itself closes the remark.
48.5
